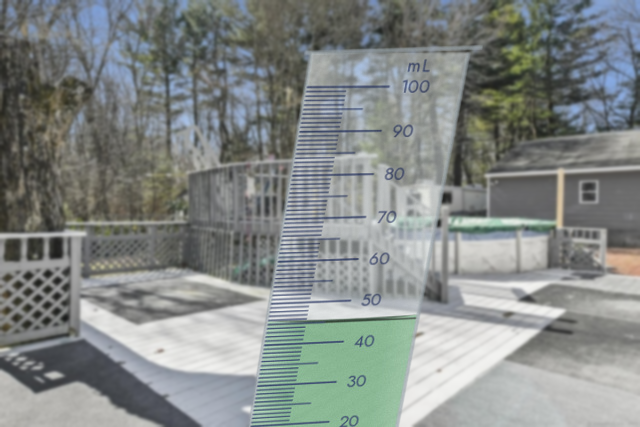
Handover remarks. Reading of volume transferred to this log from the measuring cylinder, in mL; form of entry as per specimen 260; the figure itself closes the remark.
45
